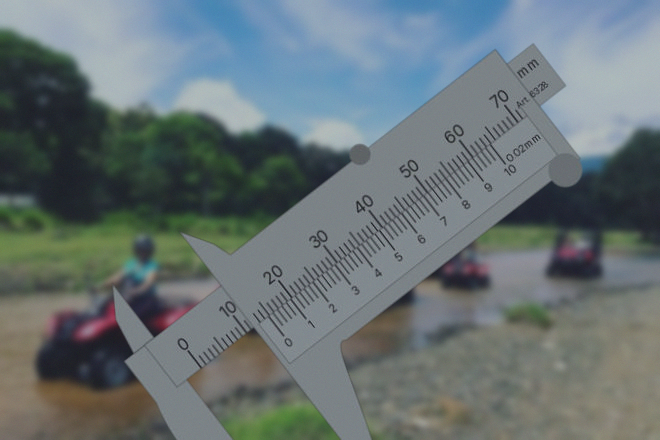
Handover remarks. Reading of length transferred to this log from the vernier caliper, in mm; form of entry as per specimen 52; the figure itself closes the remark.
14.8
